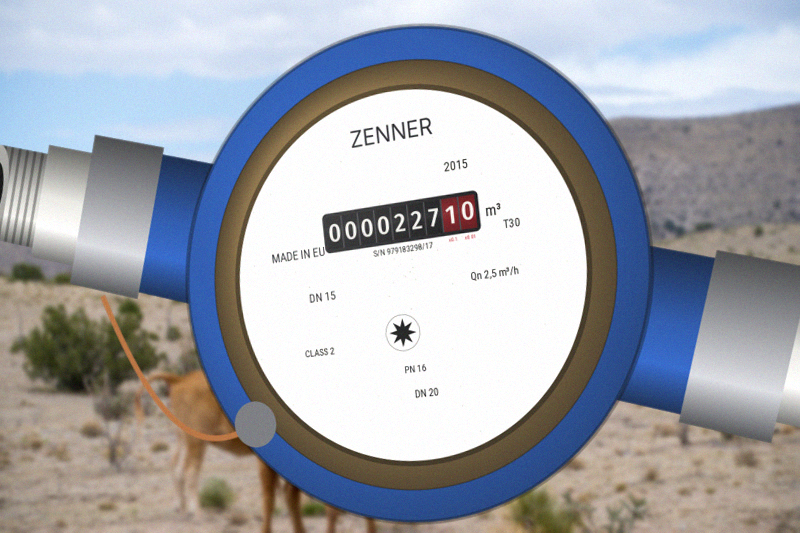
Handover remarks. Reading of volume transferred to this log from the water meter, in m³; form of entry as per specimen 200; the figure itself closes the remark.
227.10
